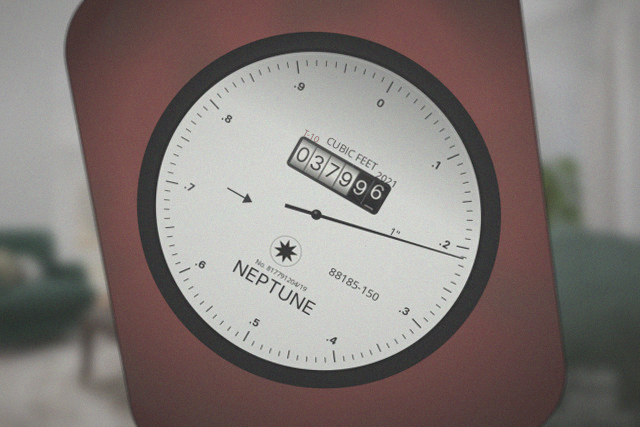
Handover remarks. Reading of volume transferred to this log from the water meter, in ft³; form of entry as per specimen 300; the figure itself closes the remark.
37996.21
